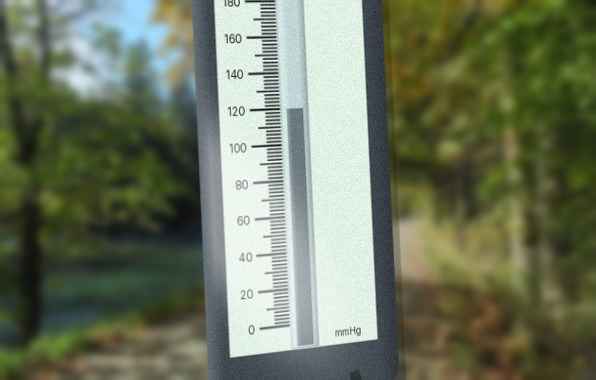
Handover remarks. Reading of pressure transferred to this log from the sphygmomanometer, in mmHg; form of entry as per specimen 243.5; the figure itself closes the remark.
120
